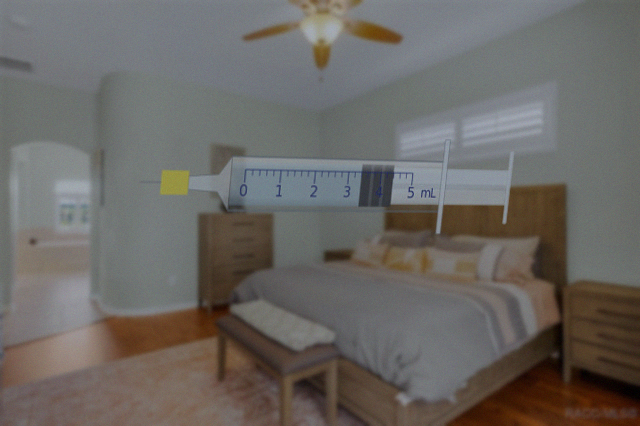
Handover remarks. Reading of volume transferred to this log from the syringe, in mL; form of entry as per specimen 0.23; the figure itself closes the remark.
3.4
